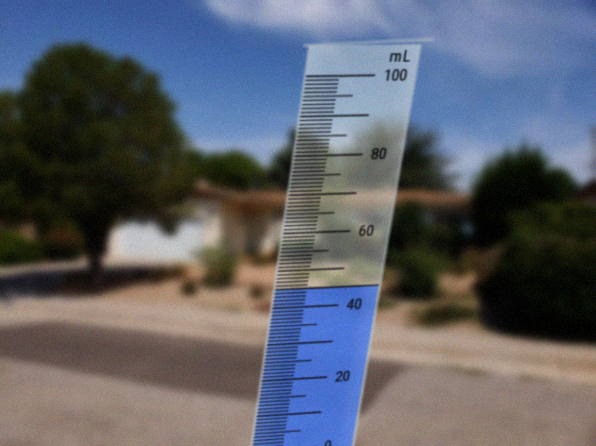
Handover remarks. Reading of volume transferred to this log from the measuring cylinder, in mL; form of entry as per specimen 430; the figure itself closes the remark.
45
